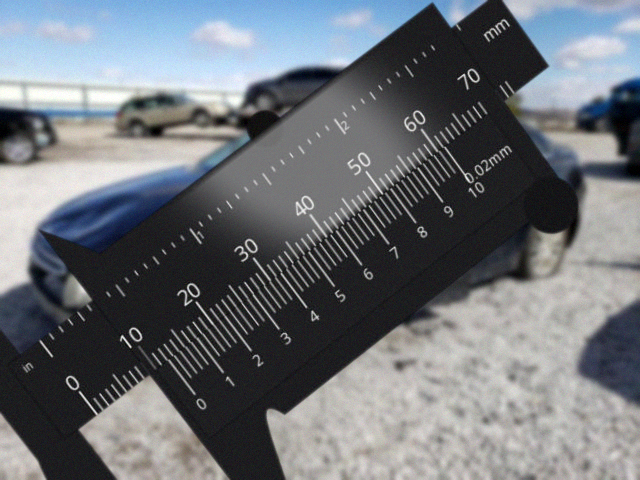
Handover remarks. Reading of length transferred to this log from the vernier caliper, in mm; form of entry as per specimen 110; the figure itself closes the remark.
12.2
